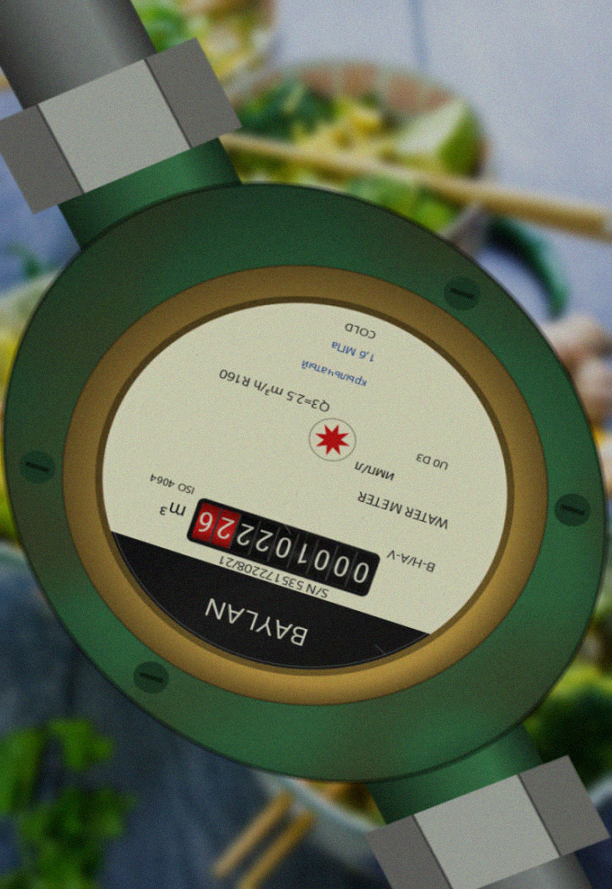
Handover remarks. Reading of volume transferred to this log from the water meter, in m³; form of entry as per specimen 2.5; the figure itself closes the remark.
1022.26
